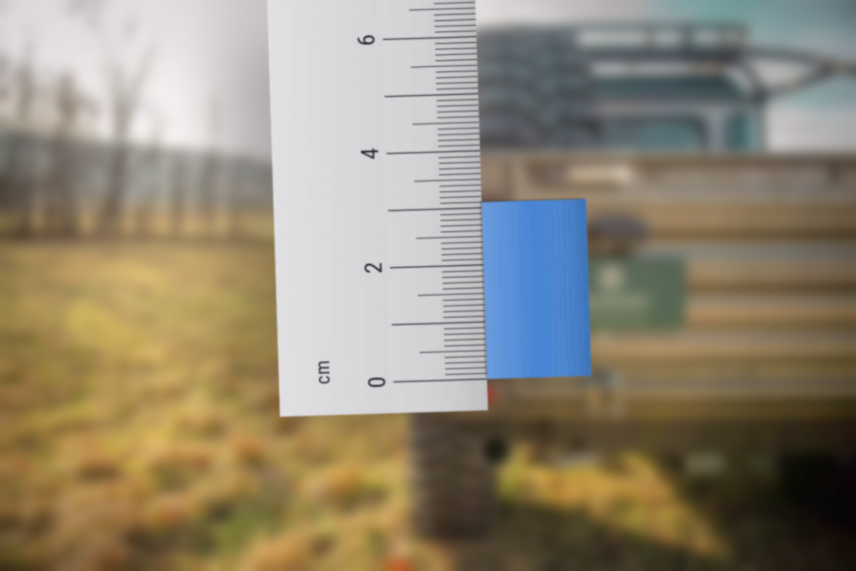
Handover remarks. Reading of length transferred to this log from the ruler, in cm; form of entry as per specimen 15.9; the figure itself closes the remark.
3.1
